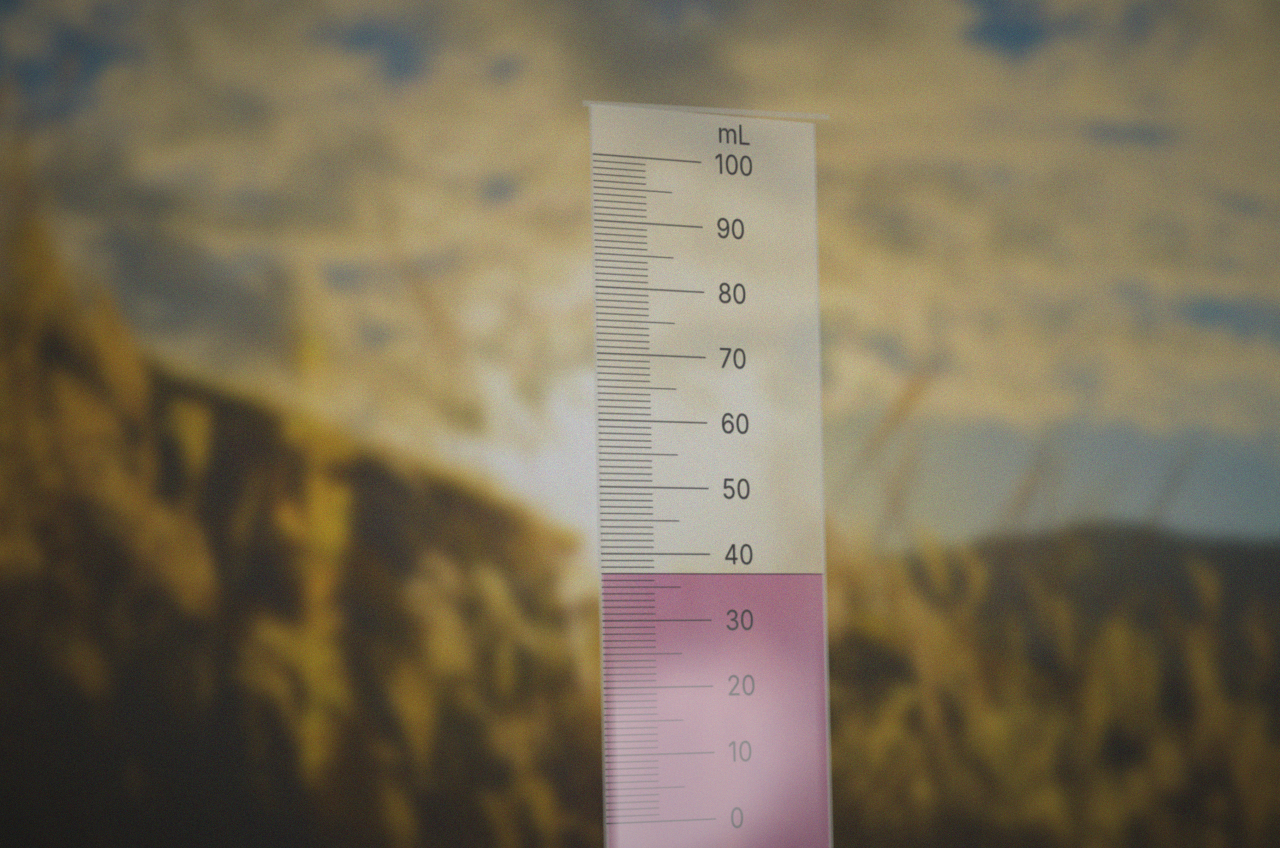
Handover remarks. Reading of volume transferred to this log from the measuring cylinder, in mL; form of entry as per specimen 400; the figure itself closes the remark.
37
